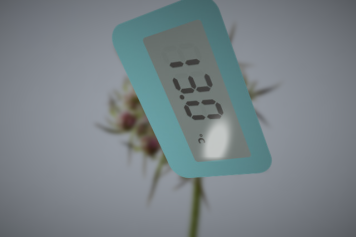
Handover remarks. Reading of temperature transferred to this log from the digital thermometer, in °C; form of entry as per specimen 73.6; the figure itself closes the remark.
13.0
